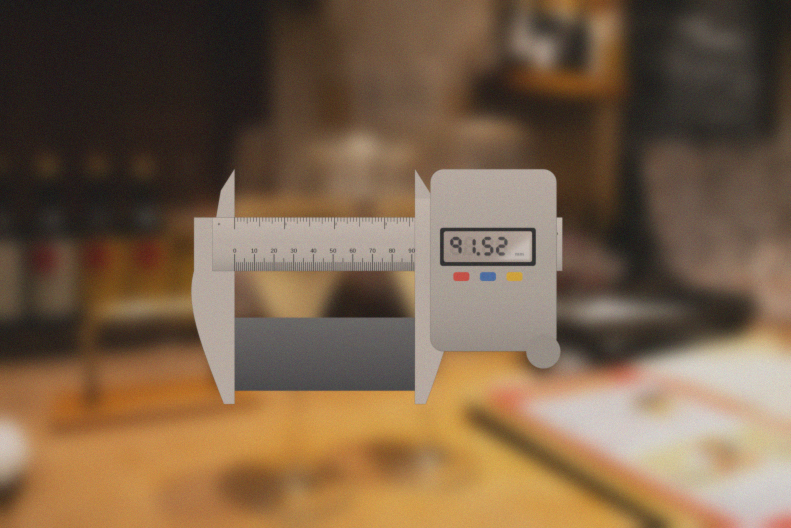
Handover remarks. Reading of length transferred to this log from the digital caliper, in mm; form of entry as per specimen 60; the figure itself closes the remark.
91.52
